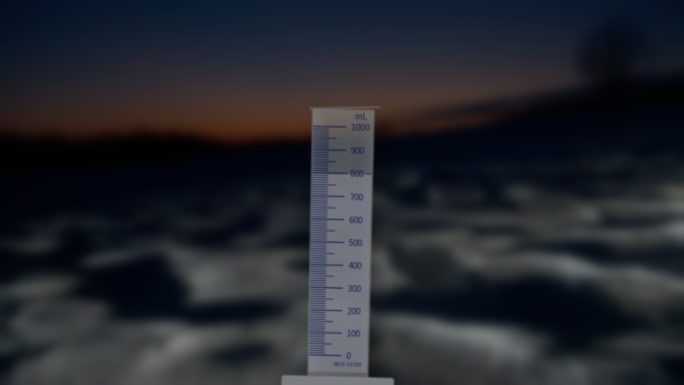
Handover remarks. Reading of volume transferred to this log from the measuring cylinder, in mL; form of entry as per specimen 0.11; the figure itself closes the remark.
800
